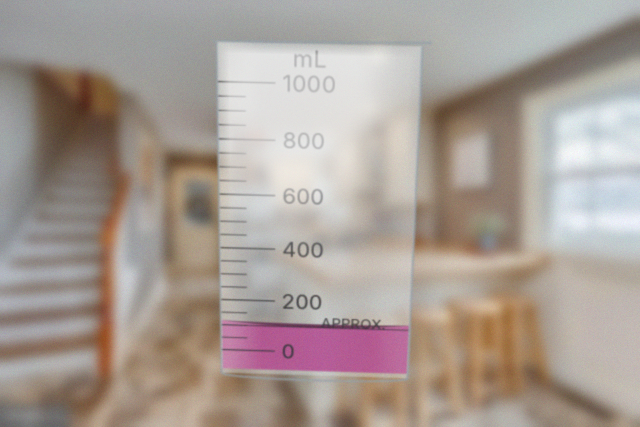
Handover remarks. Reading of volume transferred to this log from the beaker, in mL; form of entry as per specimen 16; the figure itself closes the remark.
100
